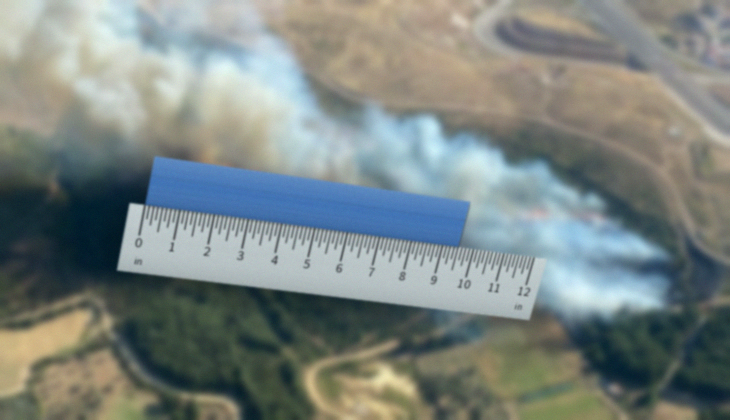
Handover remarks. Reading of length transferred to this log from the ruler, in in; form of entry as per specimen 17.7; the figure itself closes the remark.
9.5
